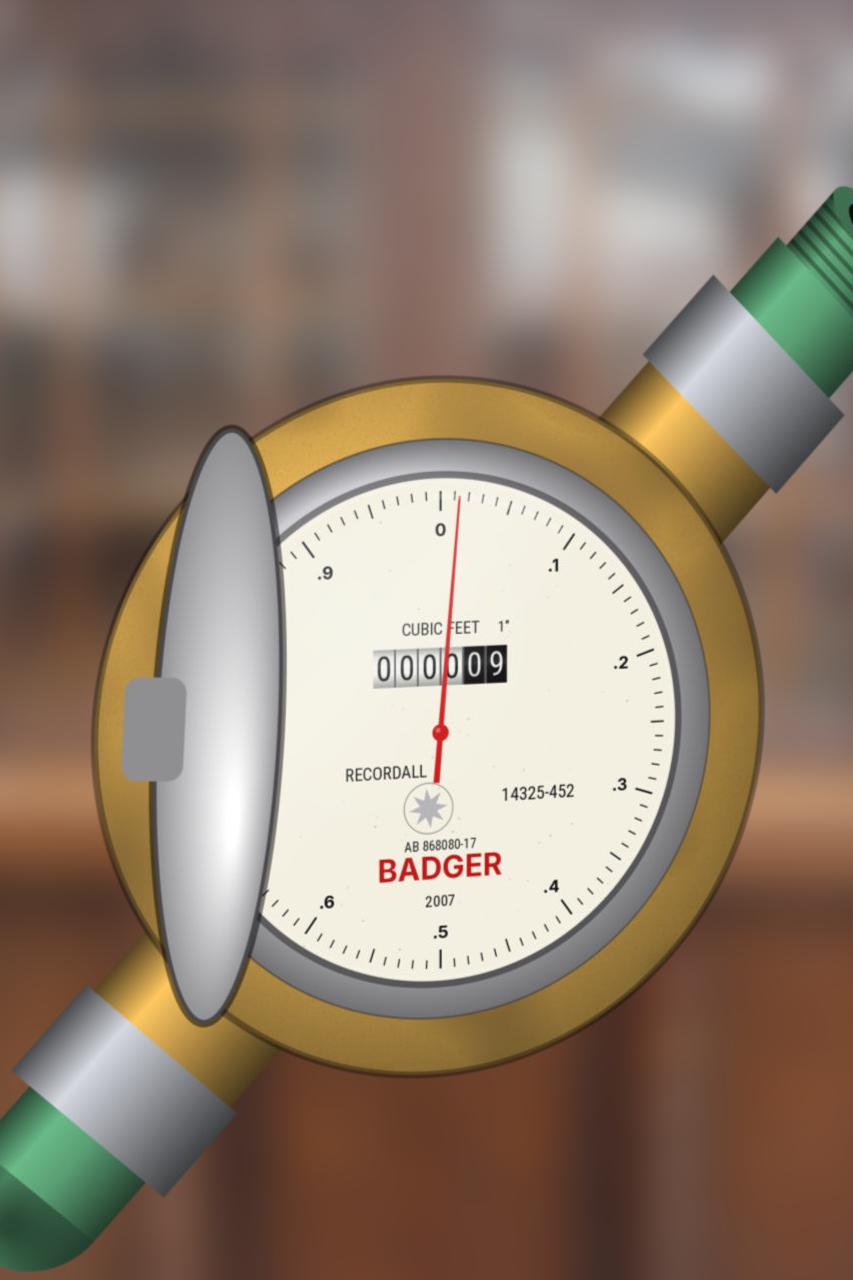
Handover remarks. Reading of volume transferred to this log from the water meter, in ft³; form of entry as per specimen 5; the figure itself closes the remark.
9.01
